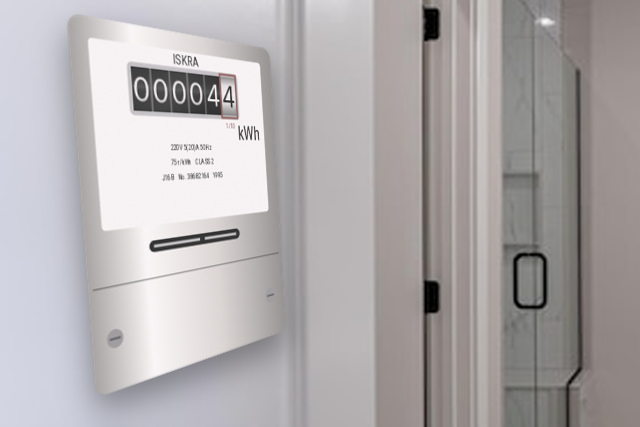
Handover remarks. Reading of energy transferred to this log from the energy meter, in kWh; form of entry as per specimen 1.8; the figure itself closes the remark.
4.4
